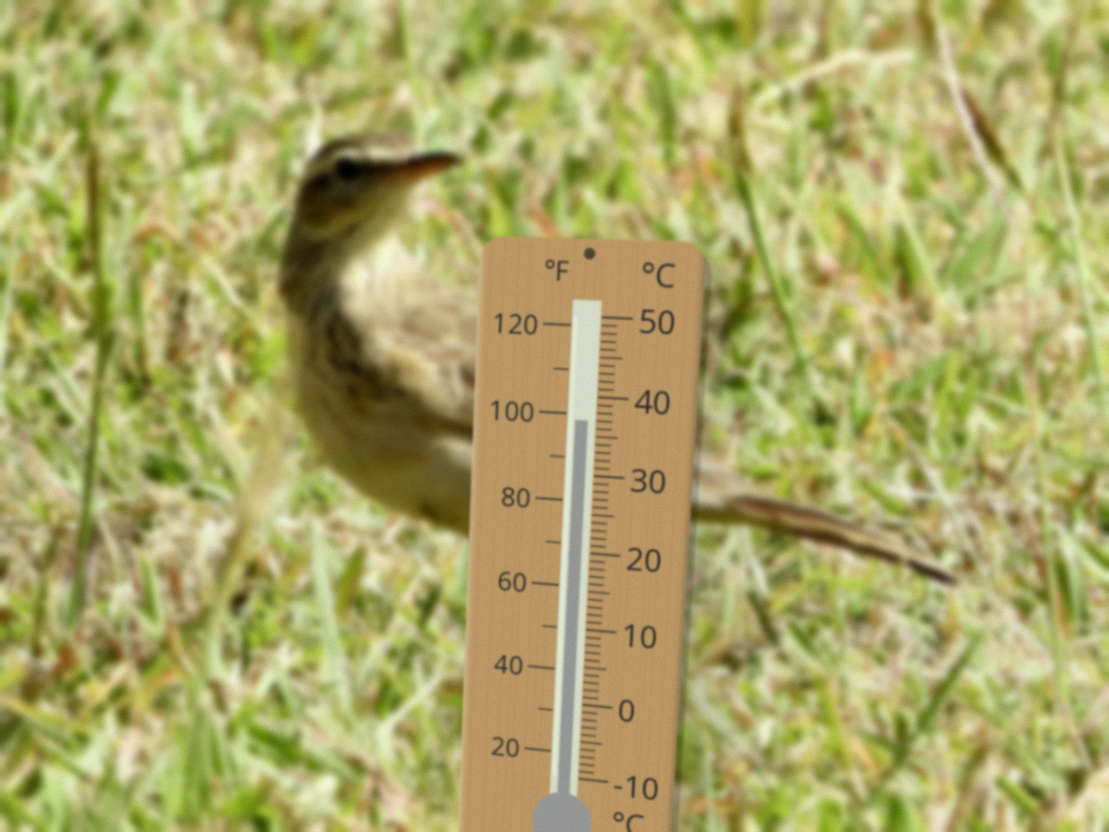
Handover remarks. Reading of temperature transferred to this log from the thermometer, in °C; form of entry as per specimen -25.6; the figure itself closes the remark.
37
